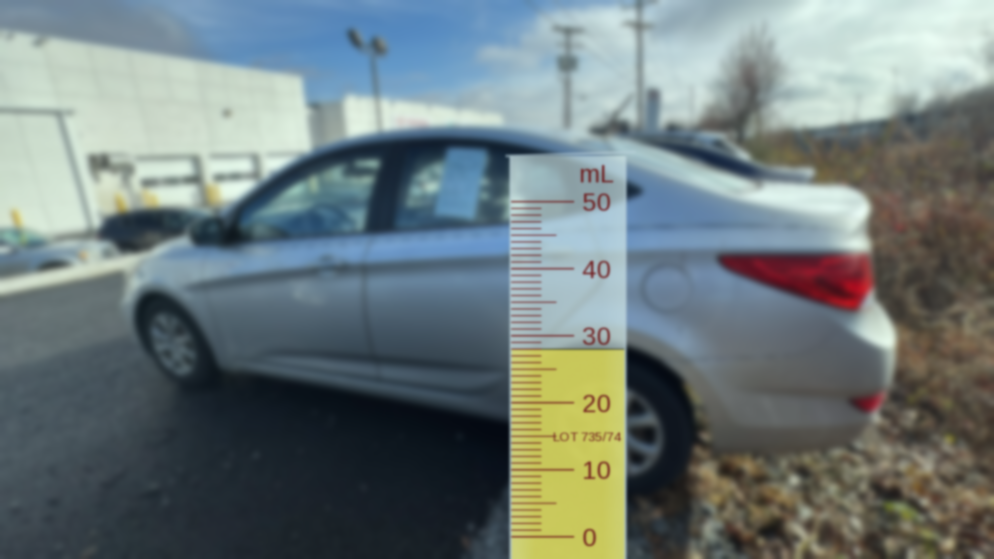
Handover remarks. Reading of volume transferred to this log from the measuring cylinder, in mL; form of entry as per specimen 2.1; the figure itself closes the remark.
28
